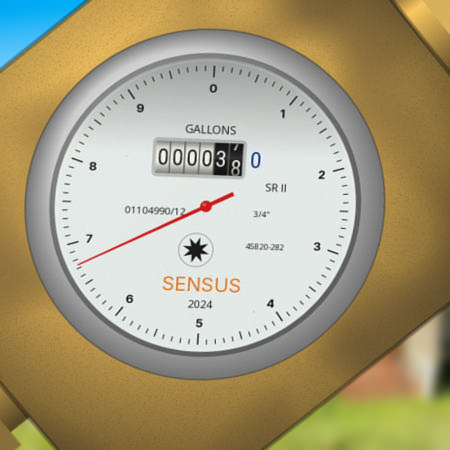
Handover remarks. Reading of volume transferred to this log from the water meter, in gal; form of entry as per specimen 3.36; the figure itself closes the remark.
376.7
